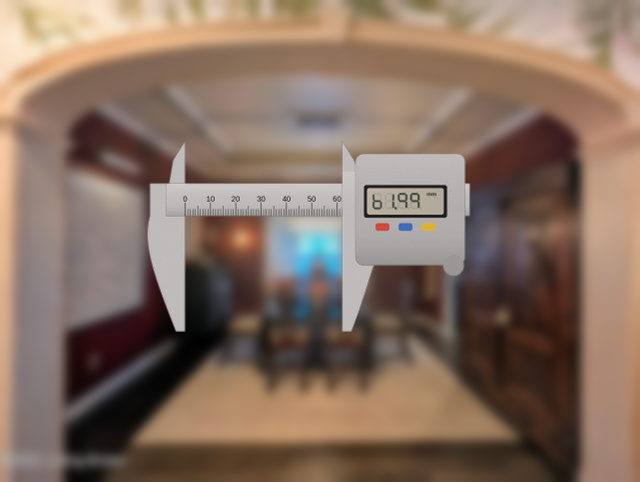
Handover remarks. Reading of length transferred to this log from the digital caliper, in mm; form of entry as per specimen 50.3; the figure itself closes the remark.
61.99
